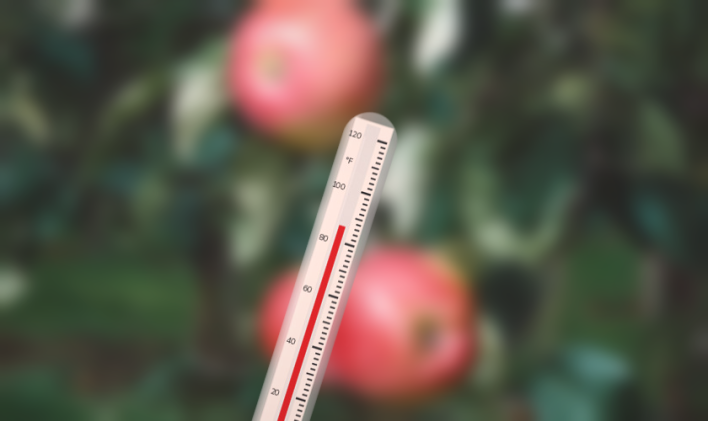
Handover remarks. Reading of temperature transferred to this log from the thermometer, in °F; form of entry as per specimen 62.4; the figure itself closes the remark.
86
